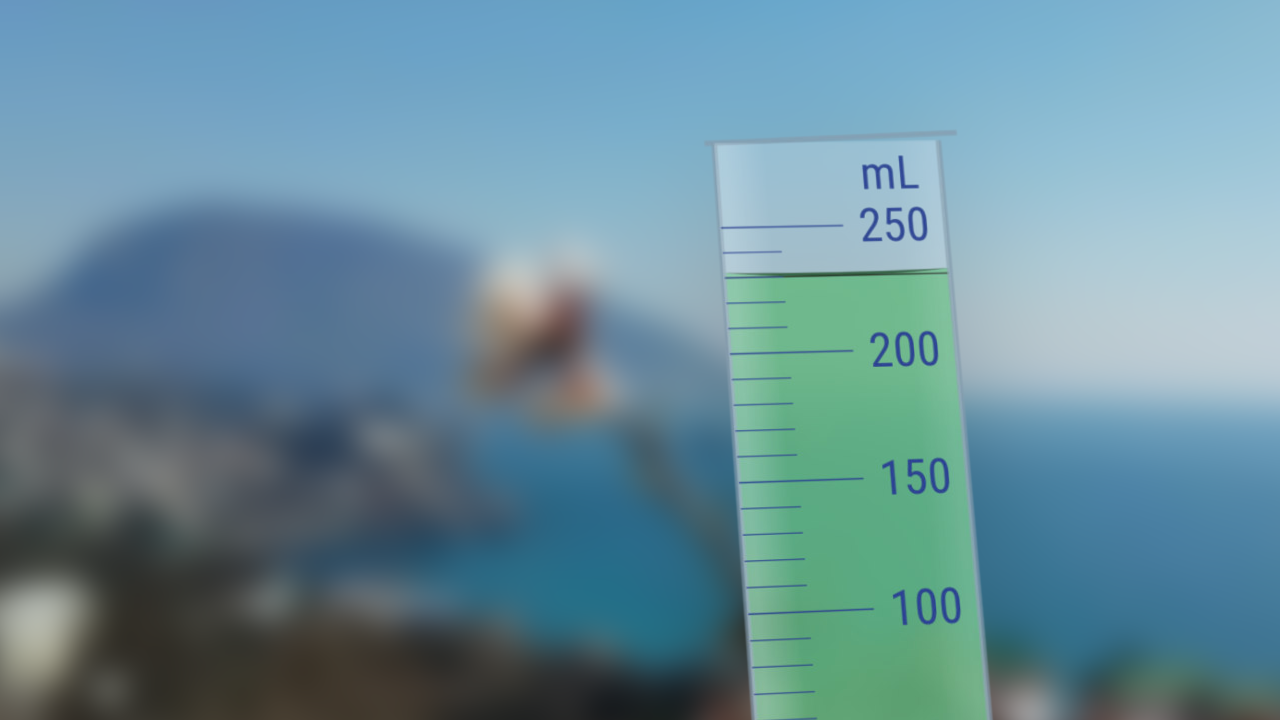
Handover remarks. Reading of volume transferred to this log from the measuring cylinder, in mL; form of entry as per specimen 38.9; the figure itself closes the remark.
230
